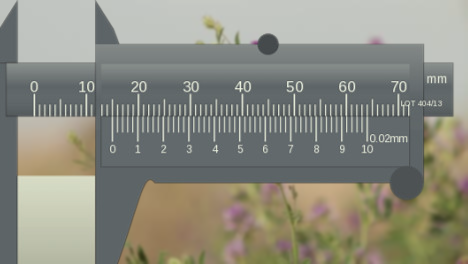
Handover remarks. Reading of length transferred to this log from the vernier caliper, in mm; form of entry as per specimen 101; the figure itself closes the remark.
15.0
